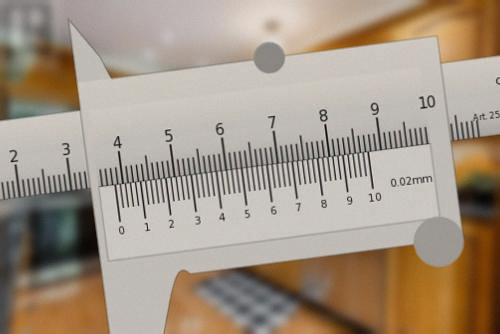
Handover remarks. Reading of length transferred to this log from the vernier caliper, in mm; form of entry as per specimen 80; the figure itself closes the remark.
38.5
